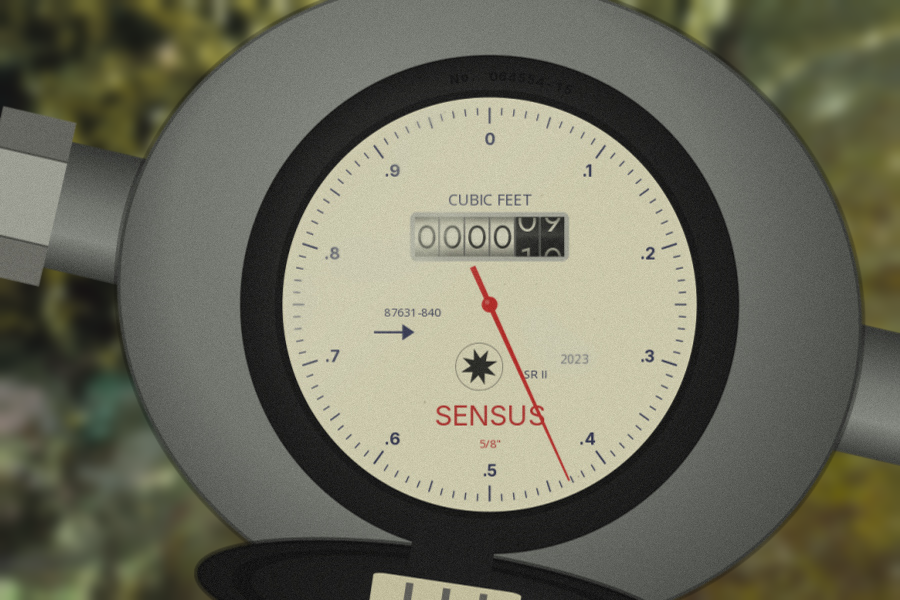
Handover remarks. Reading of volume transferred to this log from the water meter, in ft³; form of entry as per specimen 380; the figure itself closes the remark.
9.43
